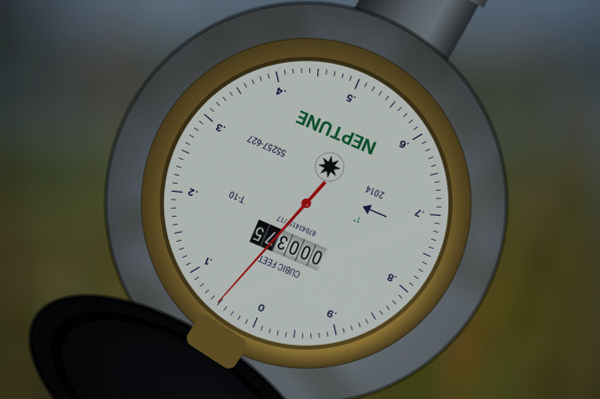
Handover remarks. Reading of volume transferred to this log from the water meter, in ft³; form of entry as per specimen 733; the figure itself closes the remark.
375.05
